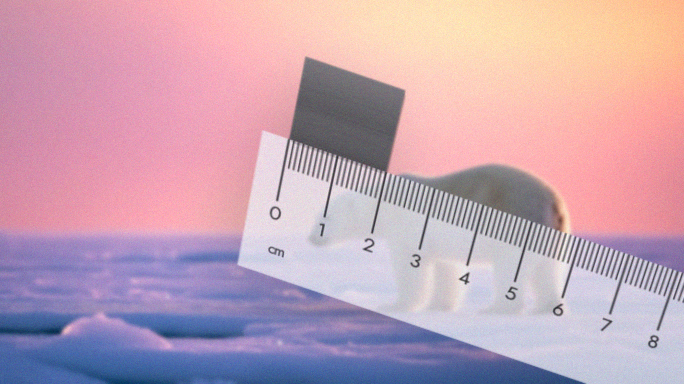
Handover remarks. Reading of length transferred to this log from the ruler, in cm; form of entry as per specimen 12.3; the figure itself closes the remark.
2
